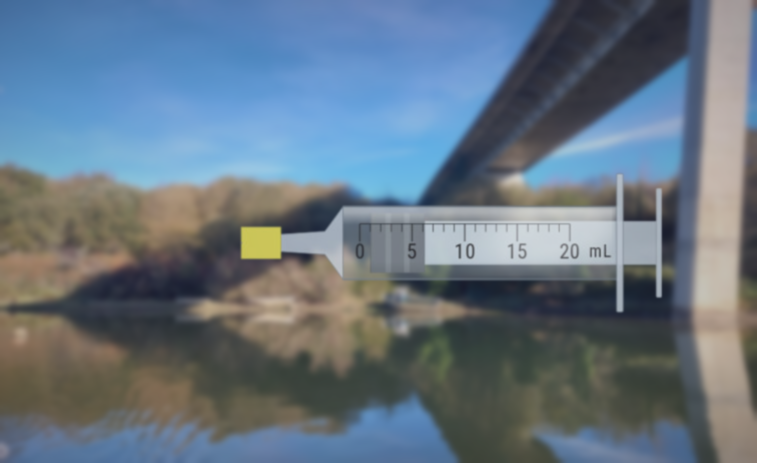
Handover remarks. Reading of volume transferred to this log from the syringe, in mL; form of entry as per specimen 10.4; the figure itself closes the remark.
1
